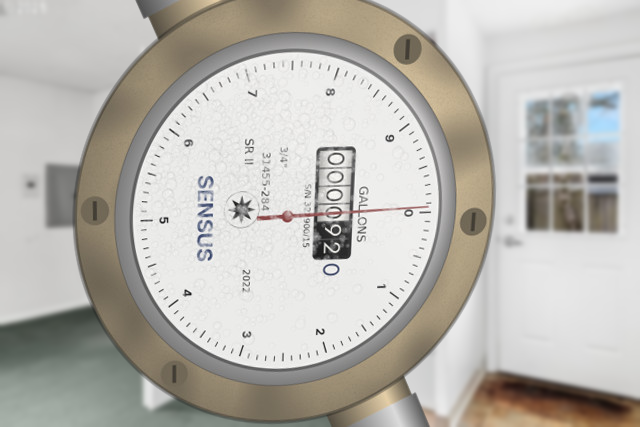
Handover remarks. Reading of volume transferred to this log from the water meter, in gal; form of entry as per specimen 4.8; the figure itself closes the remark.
919.9
